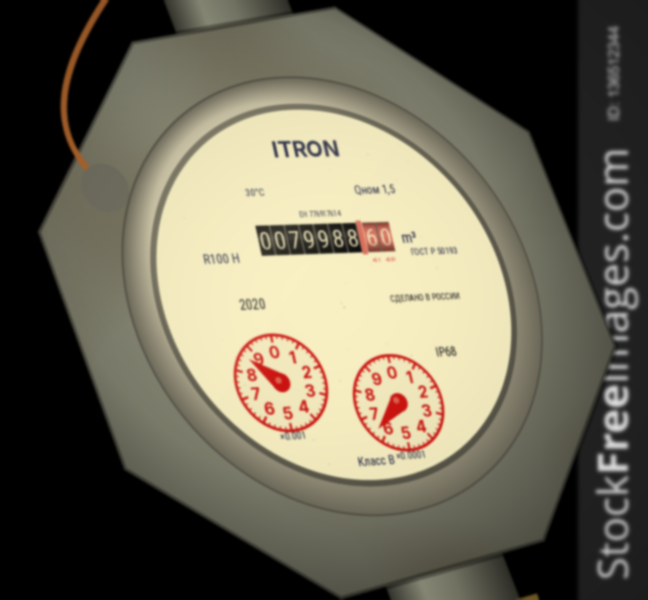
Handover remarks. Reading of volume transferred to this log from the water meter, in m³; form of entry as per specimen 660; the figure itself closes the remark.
79988.6086
